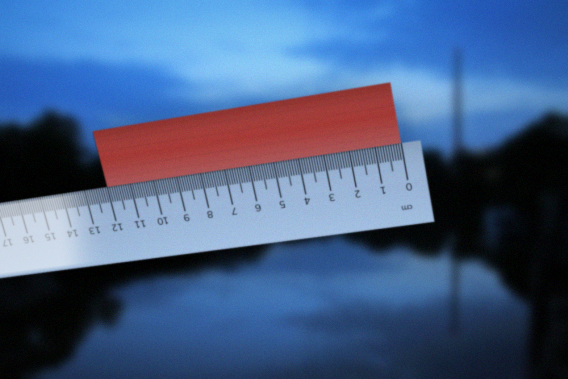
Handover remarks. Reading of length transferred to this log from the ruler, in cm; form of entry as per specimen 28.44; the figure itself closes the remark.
12
